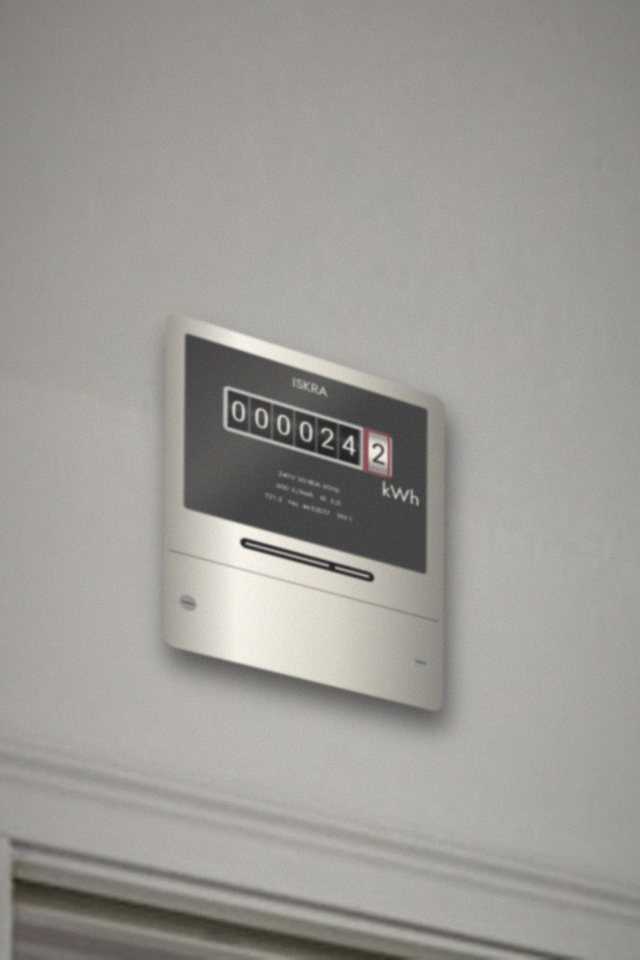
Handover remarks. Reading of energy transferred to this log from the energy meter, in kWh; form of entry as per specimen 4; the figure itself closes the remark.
24.2
